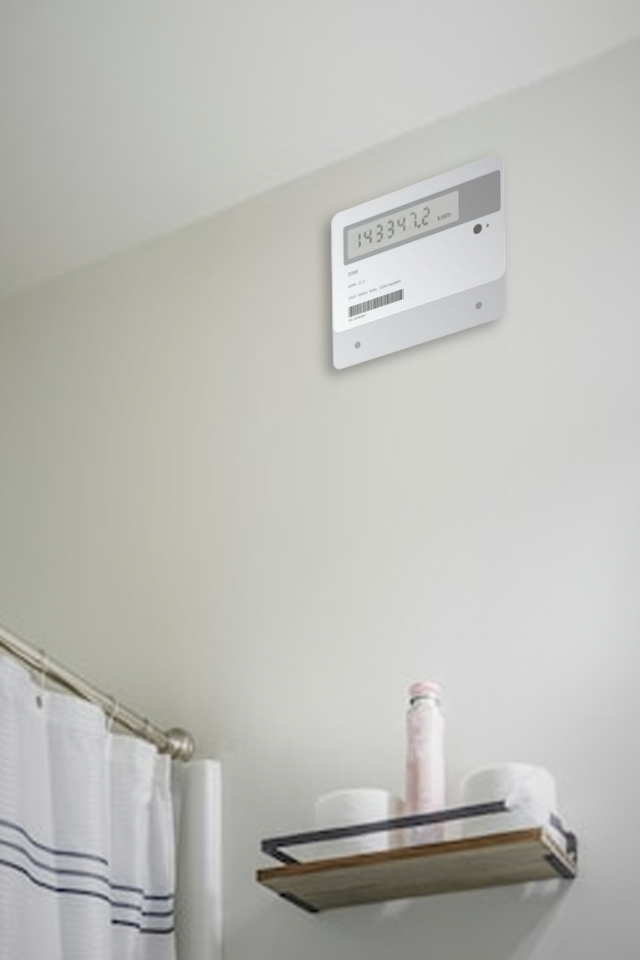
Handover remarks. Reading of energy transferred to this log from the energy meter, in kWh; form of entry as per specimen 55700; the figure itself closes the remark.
143347.2
